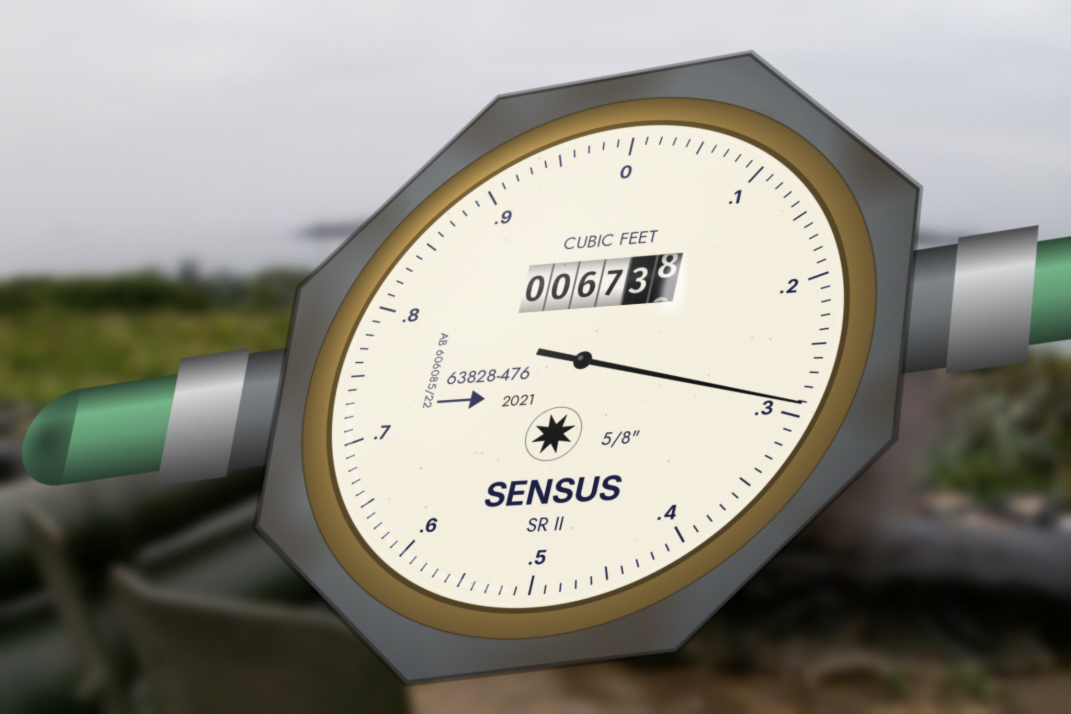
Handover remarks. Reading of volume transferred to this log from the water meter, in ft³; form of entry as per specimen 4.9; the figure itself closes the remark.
6738.29
